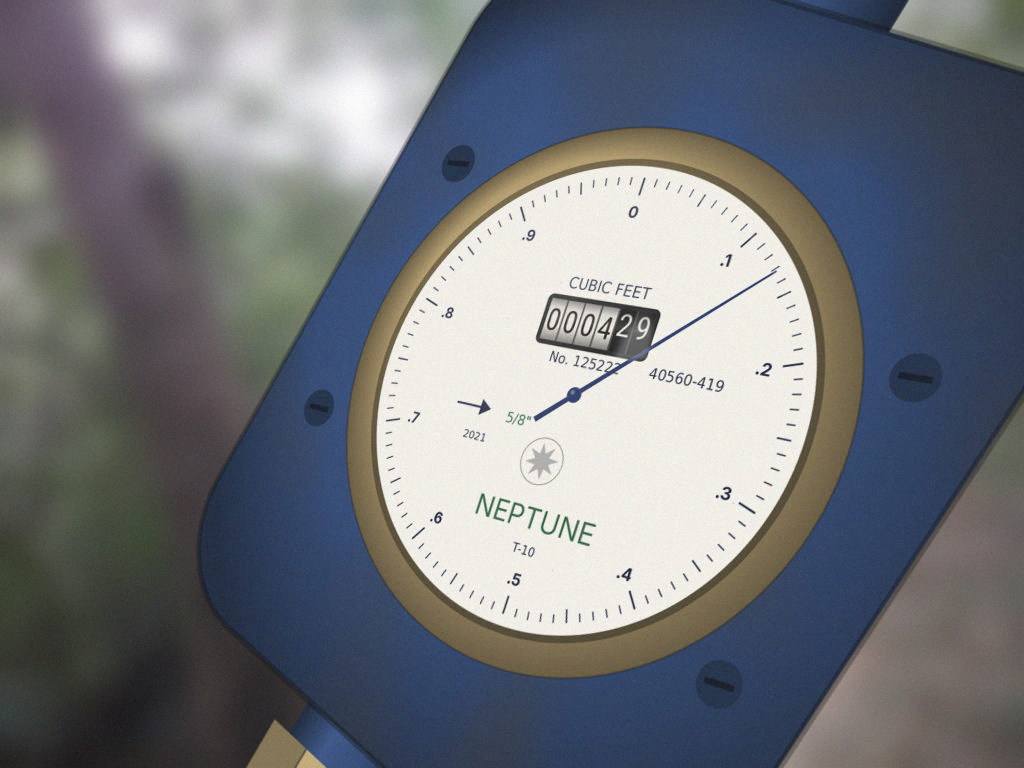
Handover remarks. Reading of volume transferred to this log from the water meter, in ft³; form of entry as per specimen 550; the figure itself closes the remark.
429.13
